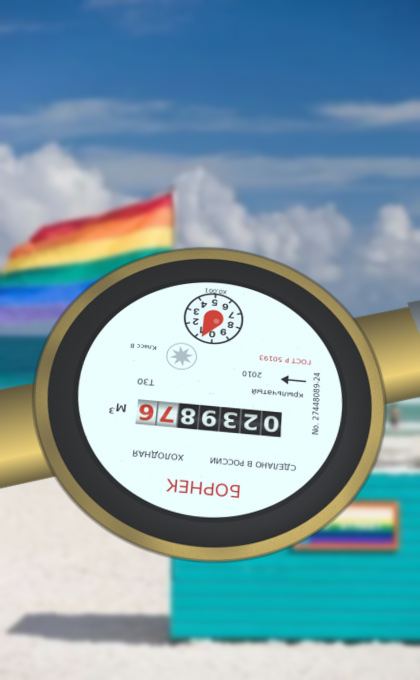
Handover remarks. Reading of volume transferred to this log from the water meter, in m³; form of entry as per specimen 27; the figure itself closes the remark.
2398.760
